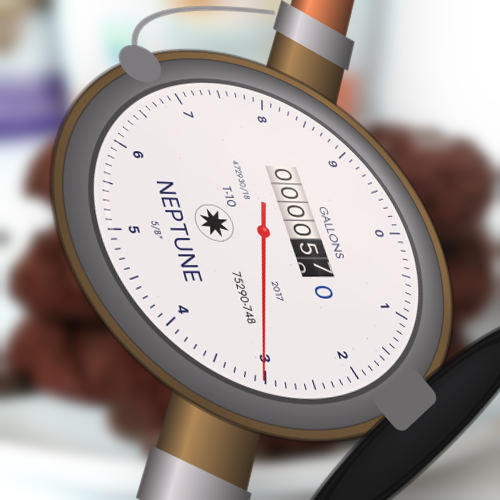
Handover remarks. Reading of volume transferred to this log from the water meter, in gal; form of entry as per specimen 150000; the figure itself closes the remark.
573.0
